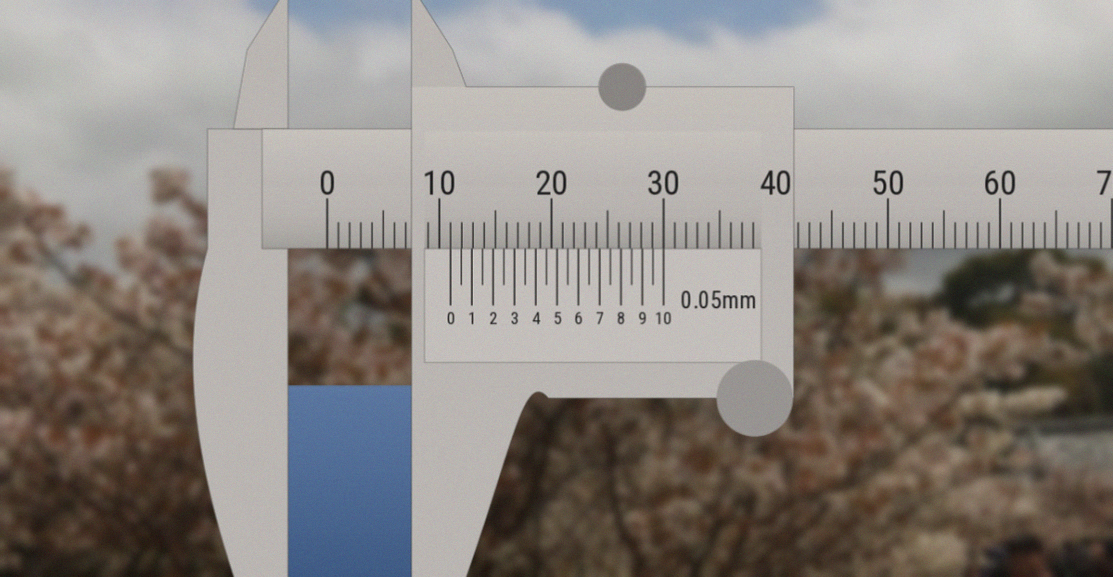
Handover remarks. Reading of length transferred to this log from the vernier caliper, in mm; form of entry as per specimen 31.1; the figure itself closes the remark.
11.0
